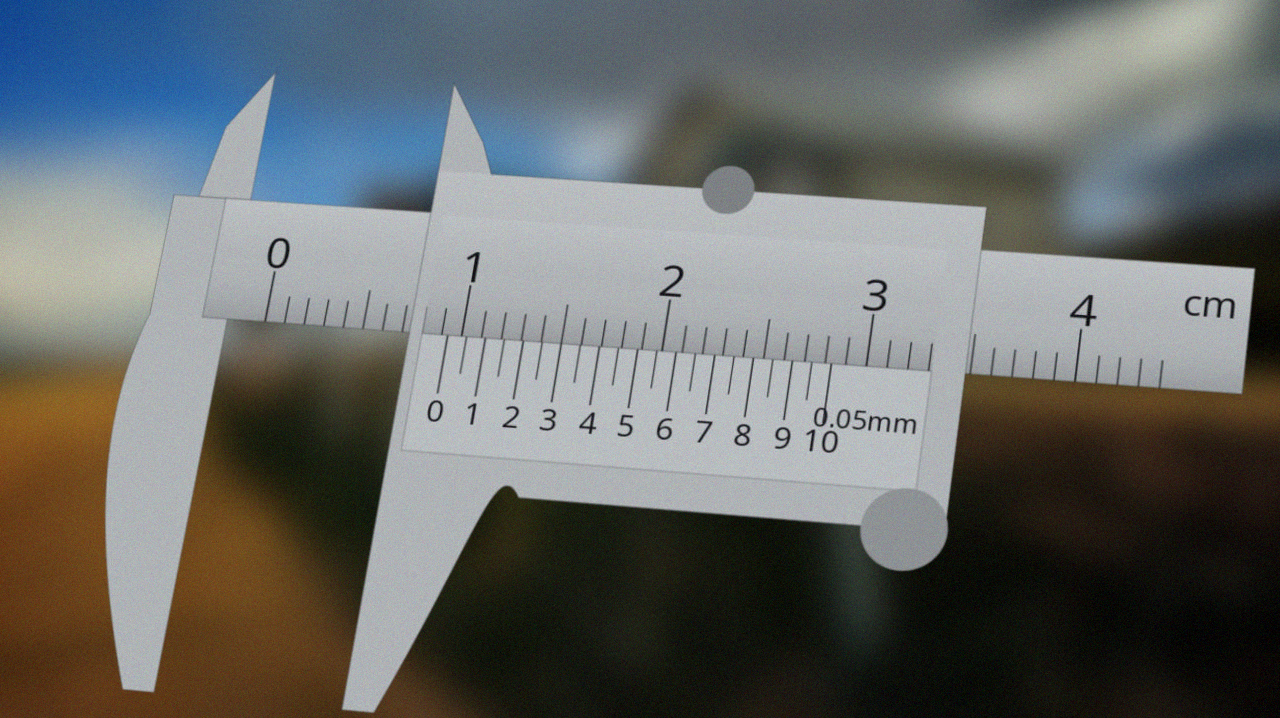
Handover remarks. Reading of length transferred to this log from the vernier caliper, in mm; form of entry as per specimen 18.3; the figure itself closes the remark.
9.3
